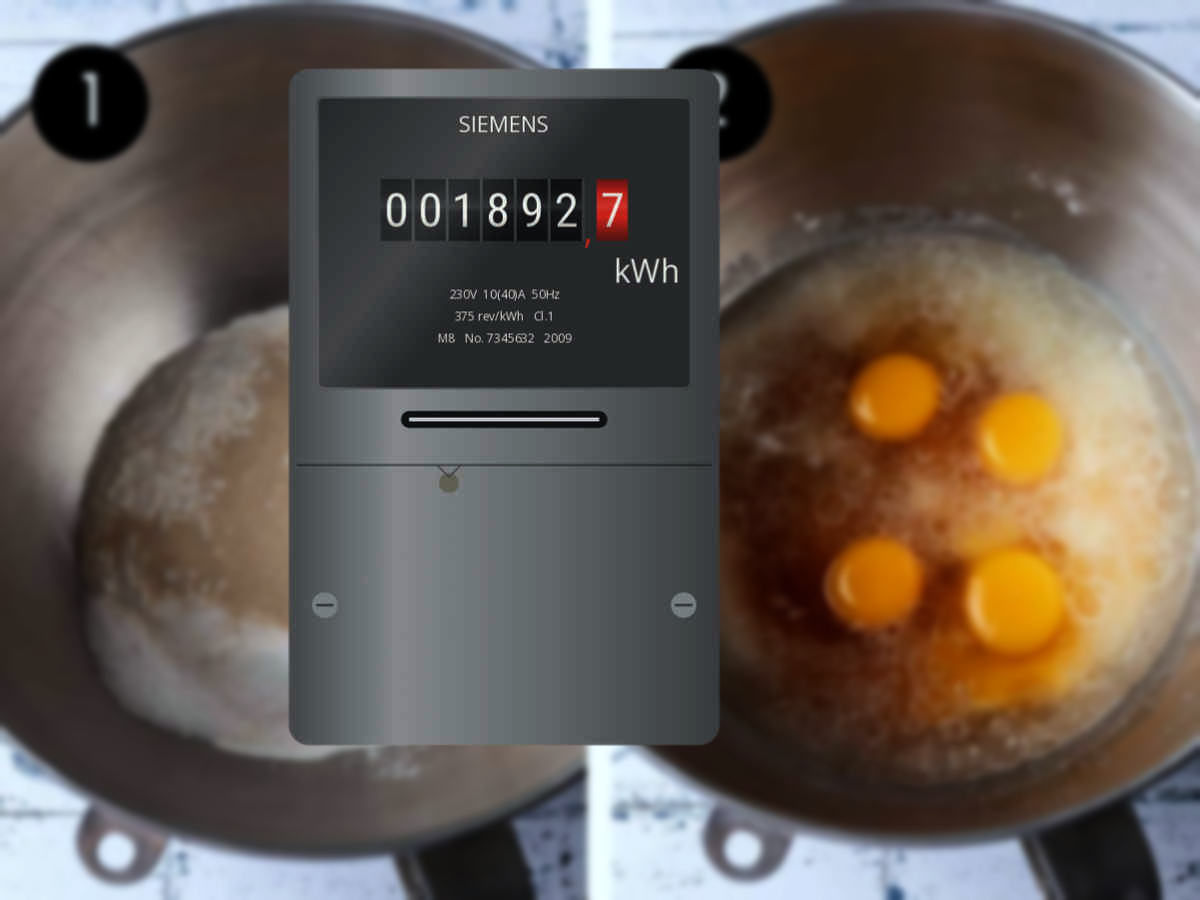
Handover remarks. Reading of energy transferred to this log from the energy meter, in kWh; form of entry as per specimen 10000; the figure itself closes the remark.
1892.7
